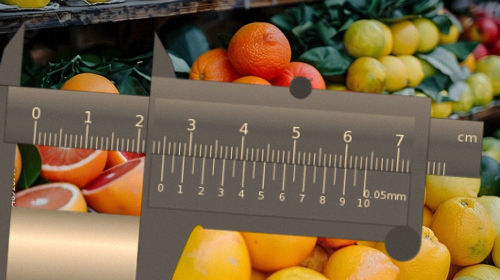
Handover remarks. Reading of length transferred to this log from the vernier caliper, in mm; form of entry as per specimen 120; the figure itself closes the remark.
25.0
